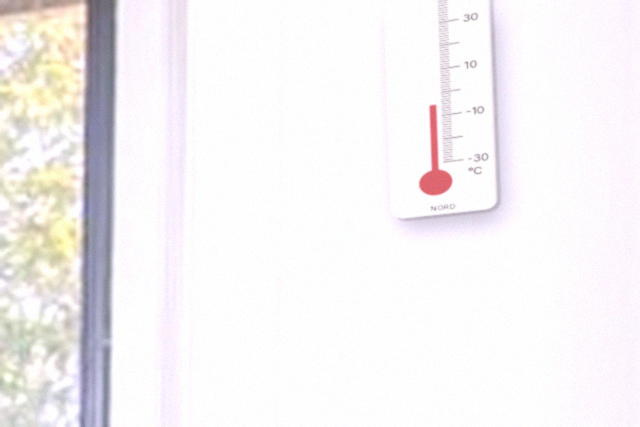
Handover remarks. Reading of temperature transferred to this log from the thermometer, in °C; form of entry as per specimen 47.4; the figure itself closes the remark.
-5
